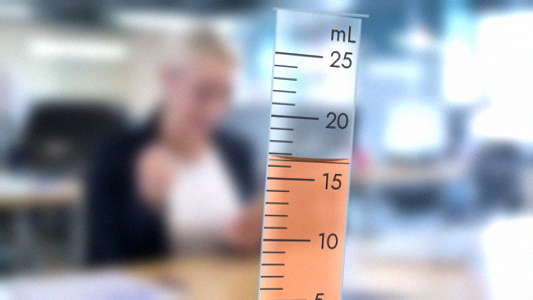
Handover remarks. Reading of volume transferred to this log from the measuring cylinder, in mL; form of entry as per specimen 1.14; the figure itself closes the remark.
16.5
